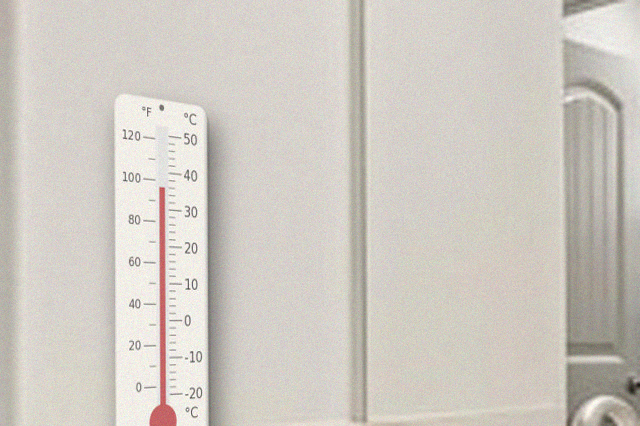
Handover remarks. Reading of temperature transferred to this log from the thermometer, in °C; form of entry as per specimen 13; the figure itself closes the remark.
36
